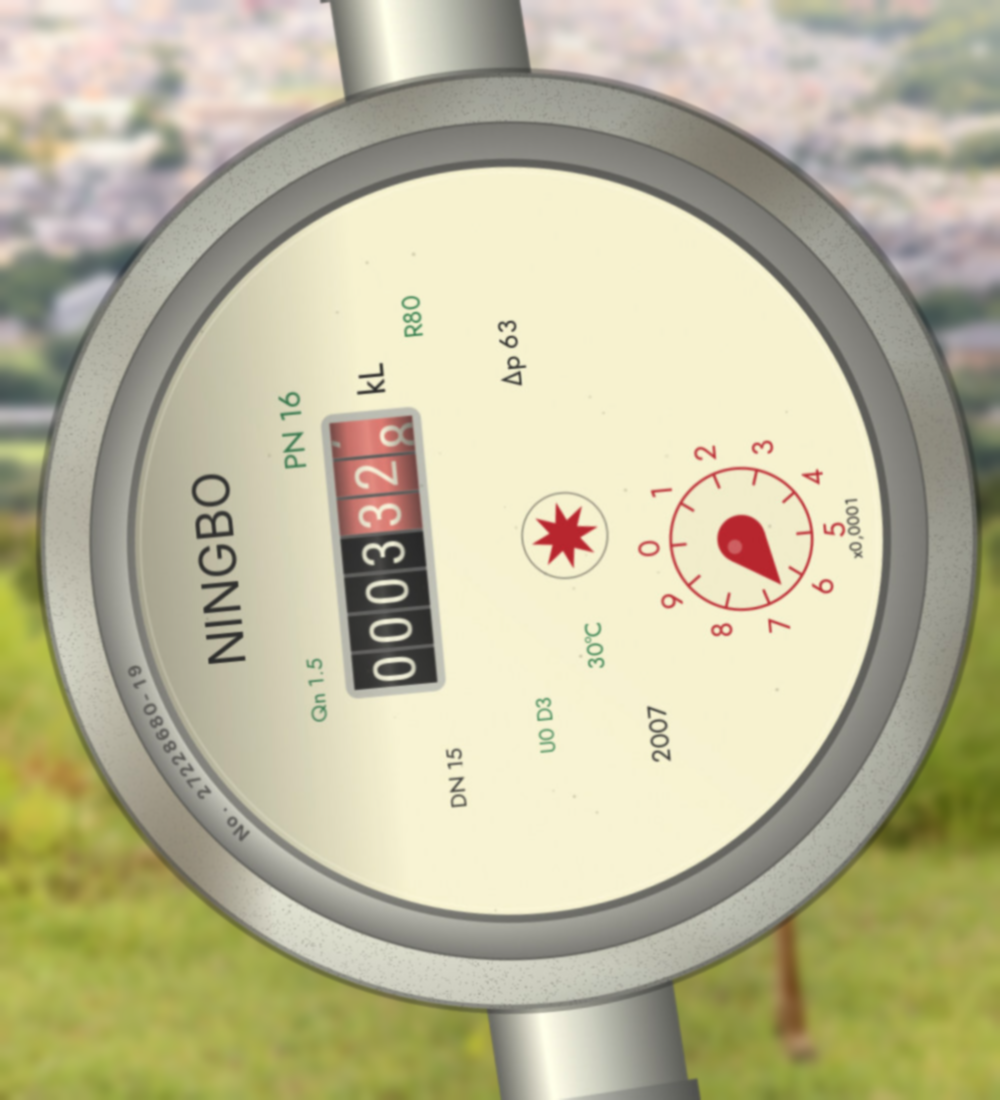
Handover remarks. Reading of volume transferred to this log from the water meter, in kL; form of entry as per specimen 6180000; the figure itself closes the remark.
3.3276
